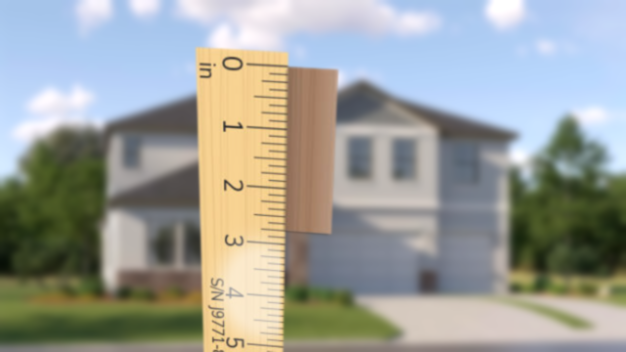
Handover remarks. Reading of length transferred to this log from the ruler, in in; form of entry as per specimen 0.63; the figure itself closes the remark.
2.75
